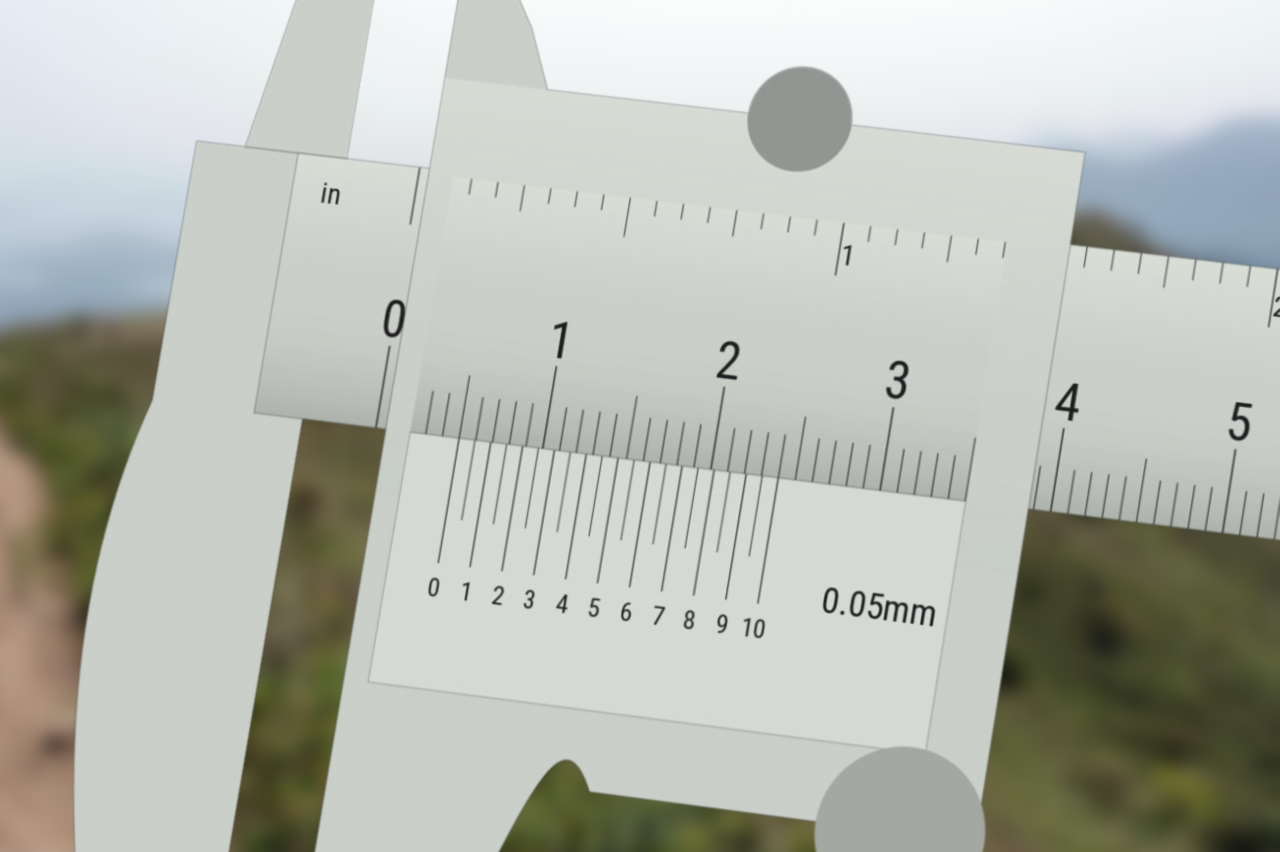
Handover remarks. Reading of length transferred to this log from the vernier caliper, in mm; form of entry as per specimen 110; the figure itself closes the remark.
5.0
